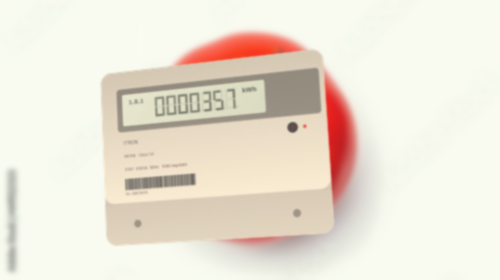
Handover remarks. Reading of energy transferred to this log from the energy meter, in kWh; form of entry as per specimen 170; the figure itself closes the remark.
357
